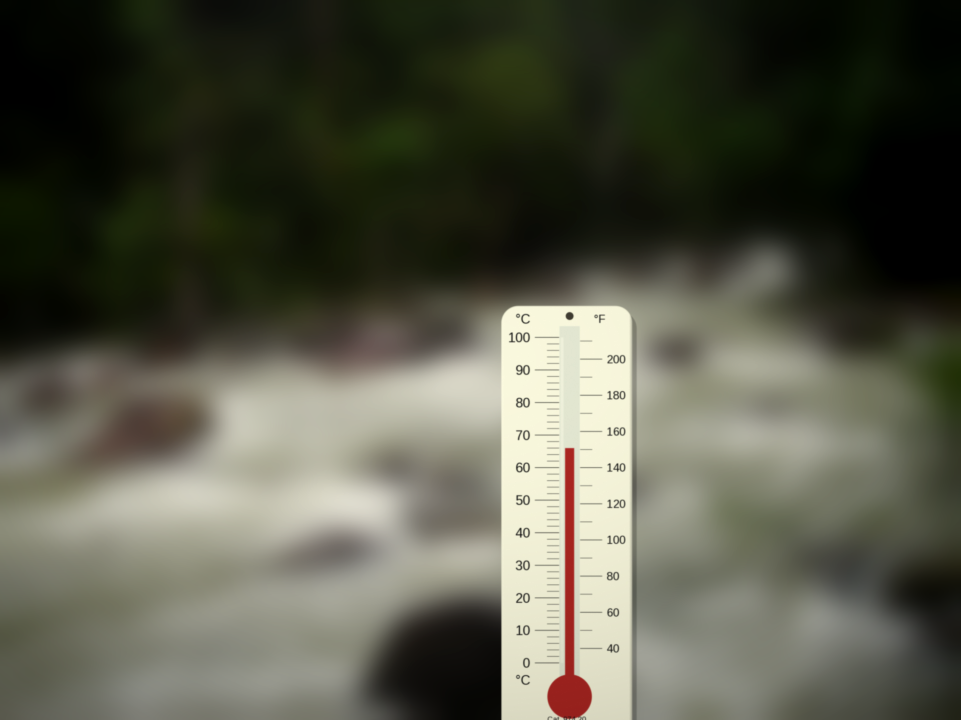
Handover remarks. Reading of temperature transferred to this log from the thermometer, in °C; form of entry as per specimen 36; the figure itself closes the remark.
66
